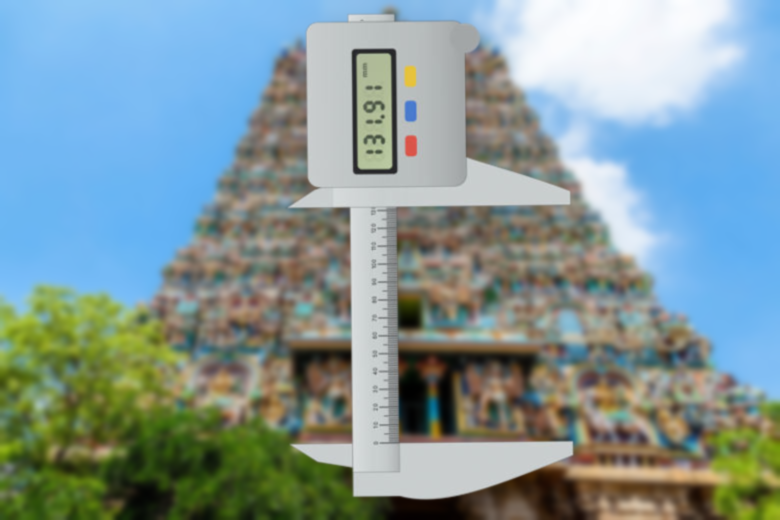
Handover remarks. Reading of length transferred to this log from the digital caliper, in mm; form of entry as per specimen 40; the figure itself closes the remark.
131.91
